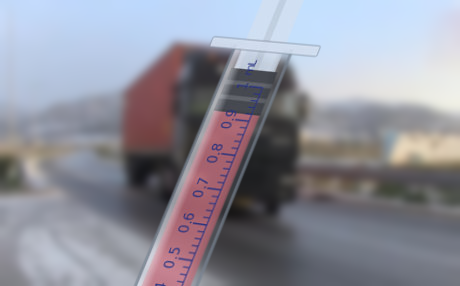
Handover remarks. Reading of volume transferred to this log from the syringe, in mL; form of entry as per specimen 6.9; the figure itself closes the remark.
0.92
